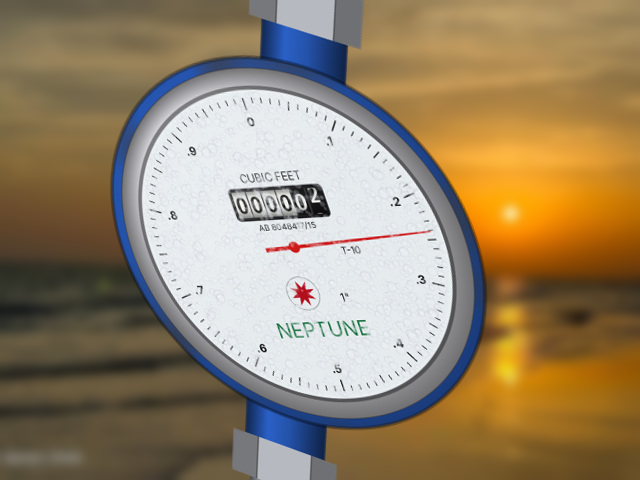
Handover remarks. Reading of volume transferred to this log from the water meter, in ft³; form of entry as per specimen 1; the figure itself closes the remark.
2.24
